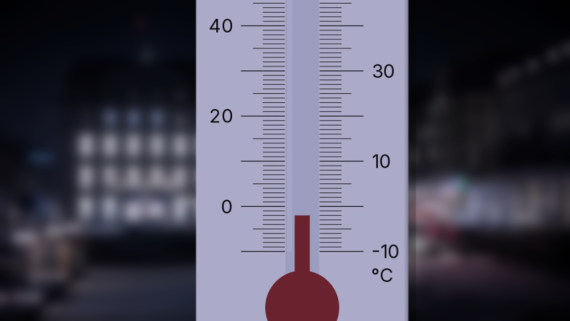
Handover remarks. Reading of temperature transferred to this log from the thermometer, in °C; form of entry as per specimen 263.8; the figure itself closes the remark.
-2
